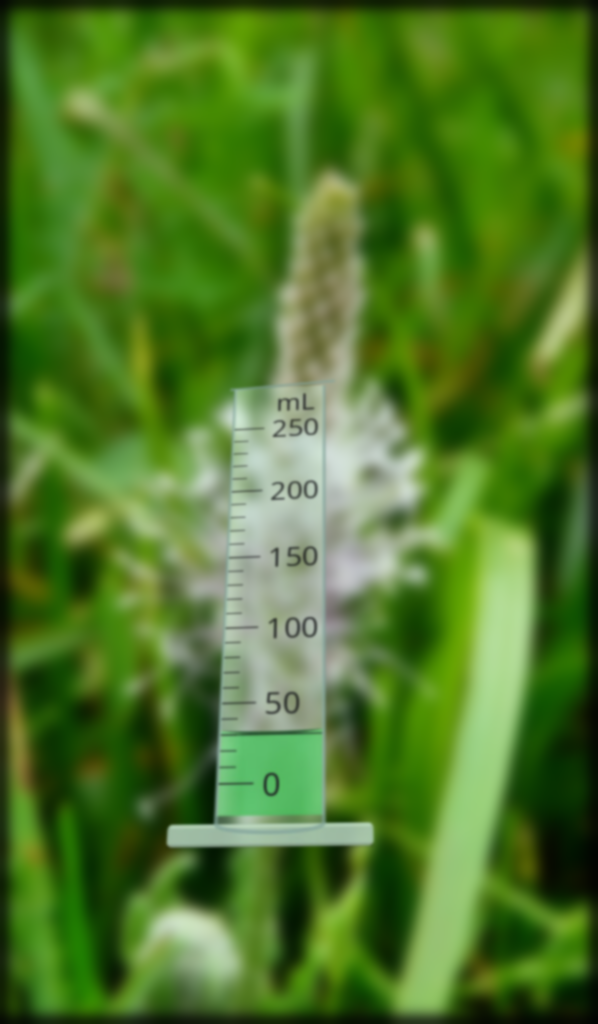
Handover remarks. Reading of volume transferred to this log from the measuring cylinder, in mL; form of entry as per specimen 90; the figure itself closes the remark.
30
